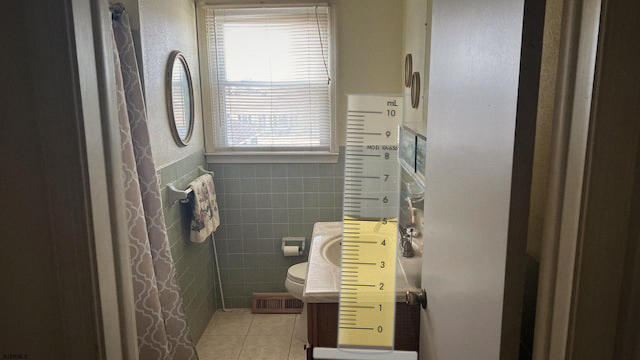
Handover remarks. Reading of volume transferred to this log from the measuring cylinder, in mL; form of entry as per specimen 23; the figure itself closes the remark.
5
